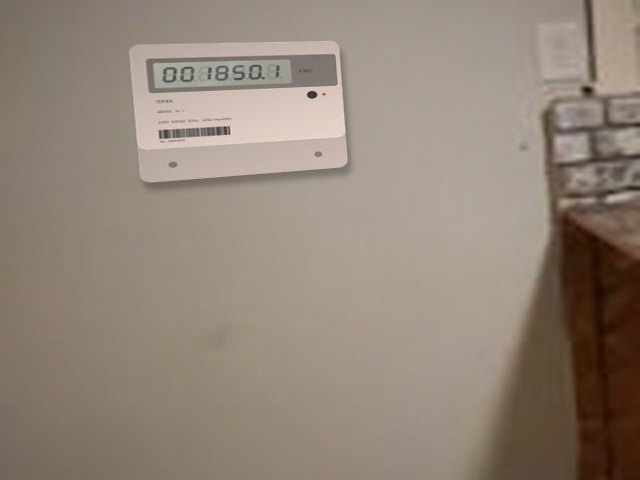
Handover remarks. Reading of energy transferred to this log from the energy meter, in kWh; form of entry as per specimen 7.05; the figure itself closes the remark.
1850.1
